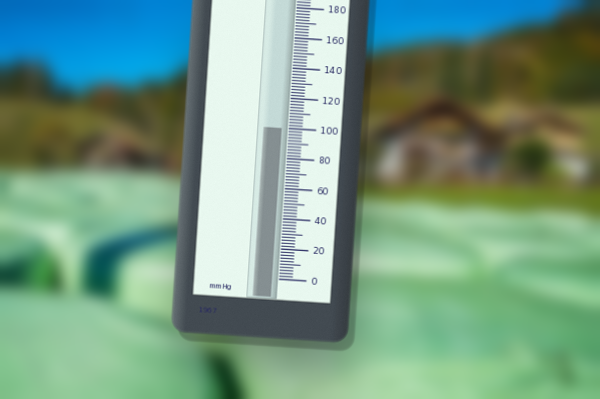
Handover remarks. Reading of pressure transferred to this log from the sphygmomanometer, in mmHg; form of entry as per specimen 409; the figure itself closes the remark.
100
